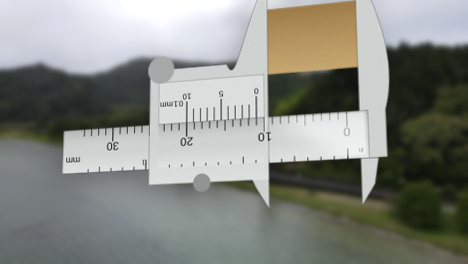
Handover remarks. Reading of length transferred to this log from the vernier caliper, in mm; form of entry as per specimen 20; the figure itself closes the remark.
11.0
